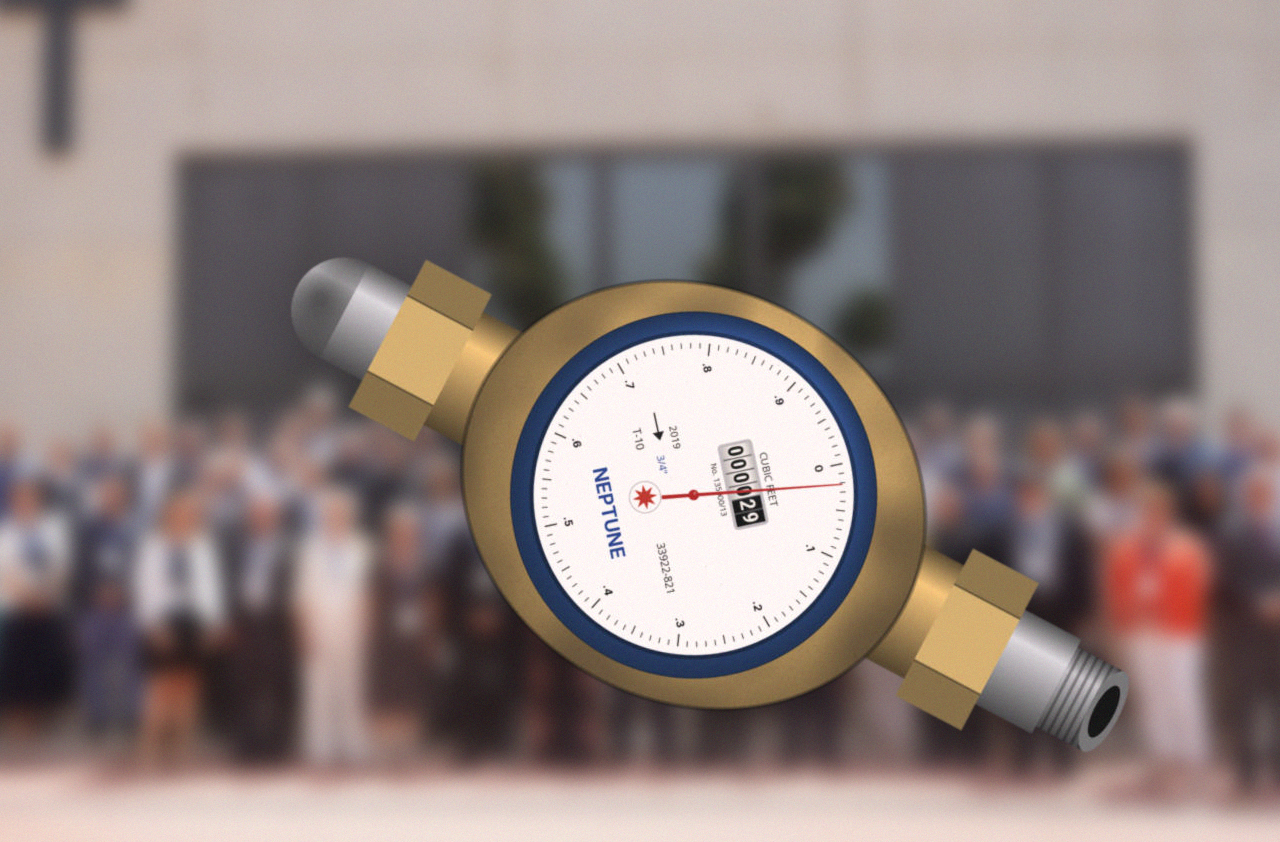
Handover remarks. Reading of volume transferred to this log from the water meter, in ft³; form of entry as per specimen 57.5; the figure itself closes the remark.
29.02
